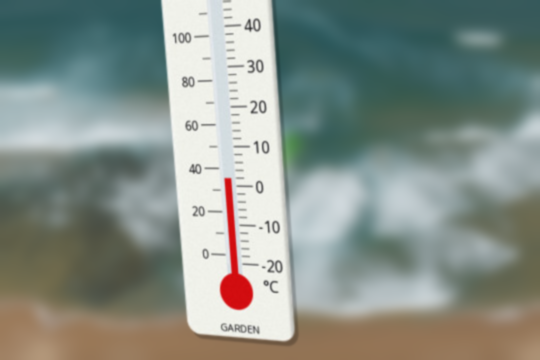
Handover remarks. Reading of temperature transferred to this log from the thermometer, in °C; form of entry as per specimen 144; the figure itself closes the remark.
2
